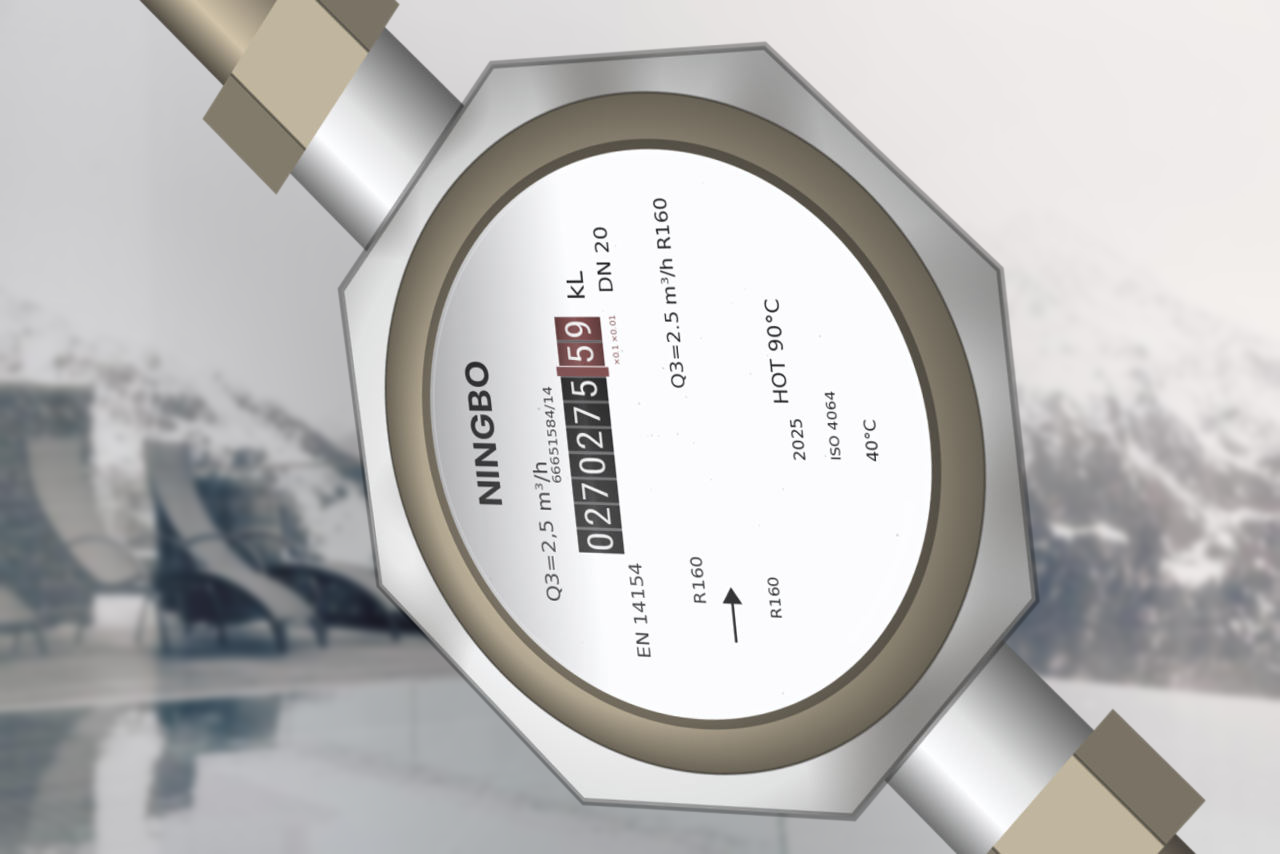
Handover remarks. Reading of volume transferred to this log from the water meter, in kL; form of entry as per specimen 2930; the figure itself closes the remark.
270275.59
